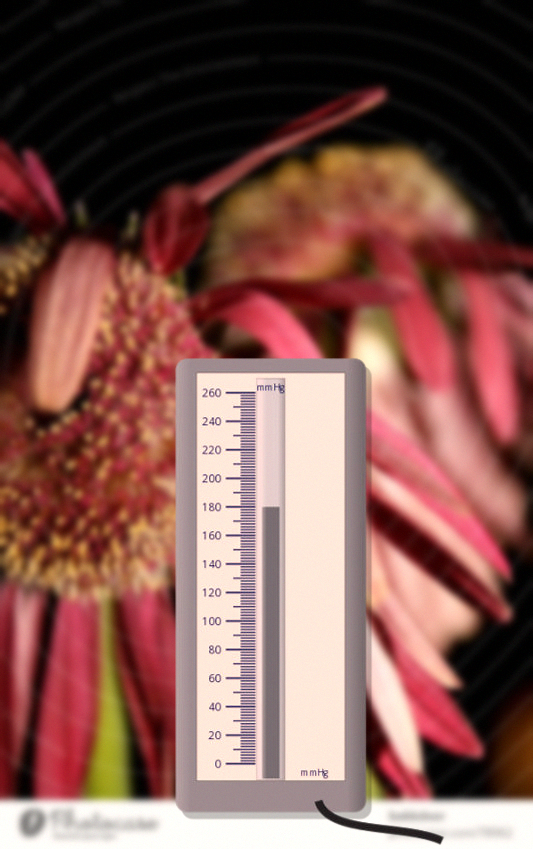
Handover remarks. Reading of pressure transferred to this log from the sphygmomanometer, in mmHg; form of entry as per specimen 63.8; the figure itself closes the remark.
180
